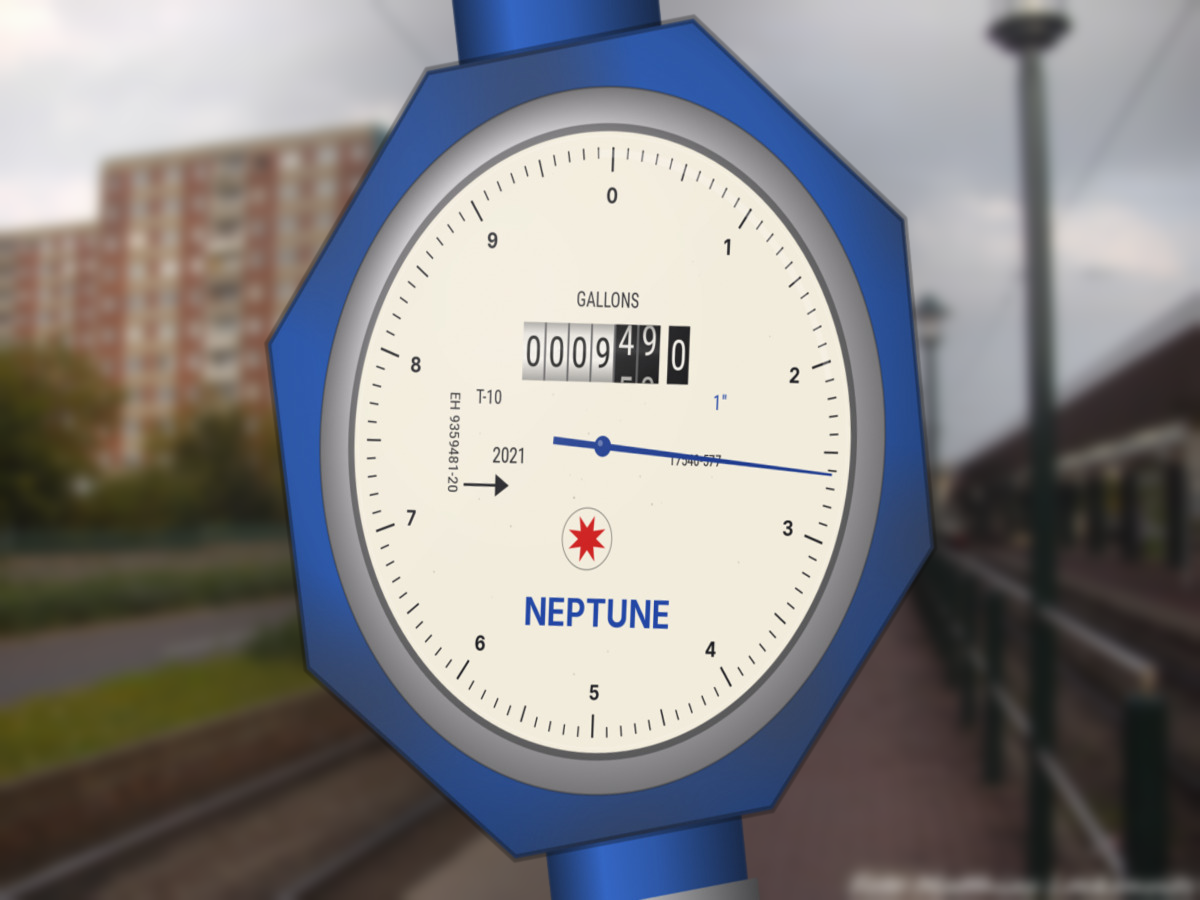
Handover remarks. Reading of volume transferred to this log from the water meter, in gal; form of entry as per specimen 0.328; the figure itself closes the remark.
9492.6
